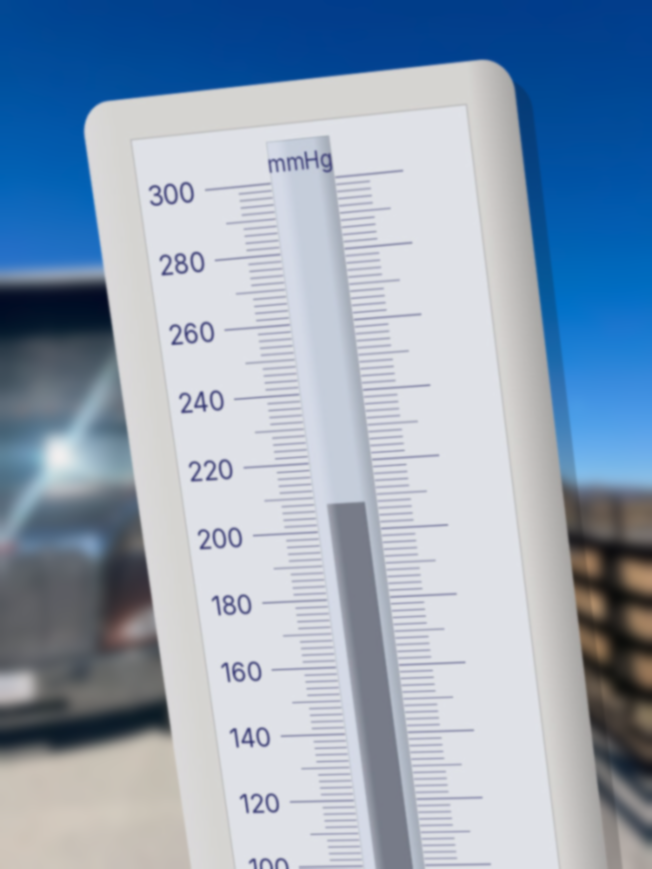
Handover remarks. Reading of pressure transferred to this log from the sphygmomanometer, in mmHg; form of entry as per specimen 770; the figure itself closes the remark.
208
